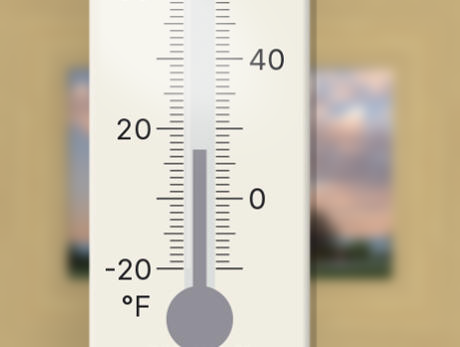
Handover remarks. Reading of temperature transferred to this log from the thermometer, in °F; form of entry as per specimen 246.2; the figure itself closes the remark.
14
